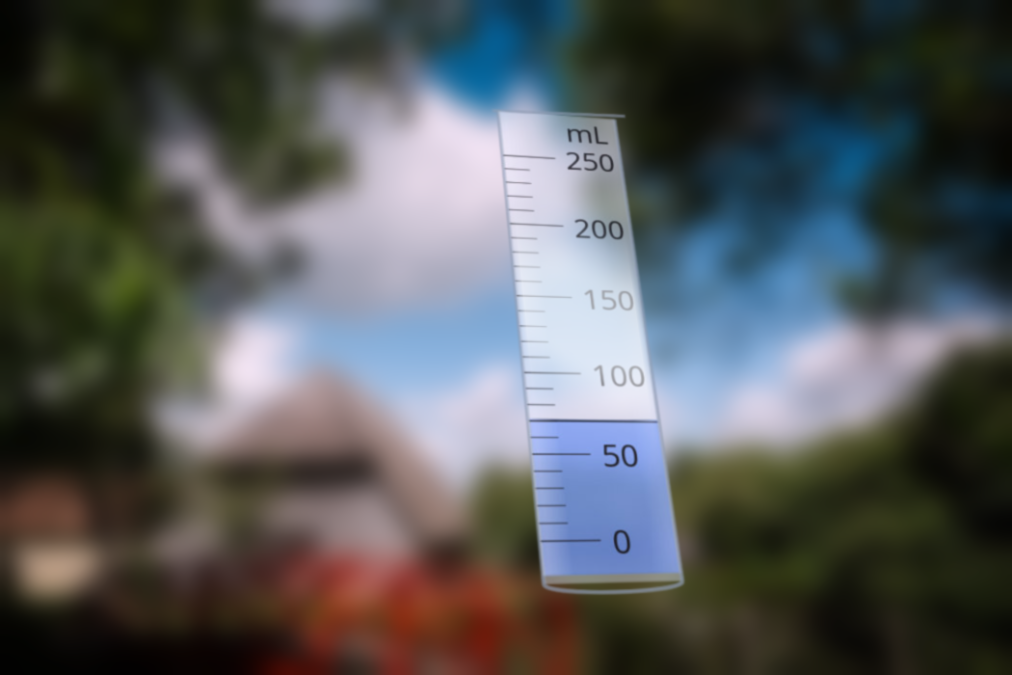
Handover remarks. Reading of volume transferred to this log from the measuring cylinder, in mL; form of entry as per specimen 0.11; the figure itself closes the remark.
70
